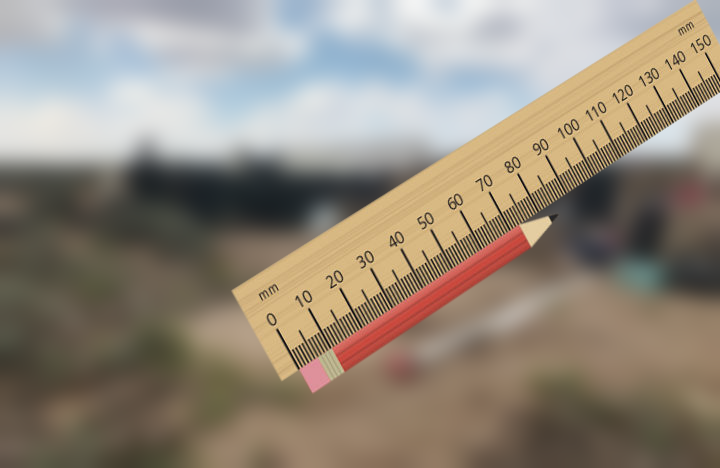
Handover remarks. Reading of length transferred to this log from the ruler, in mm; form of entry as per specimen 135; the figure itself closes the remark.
85
